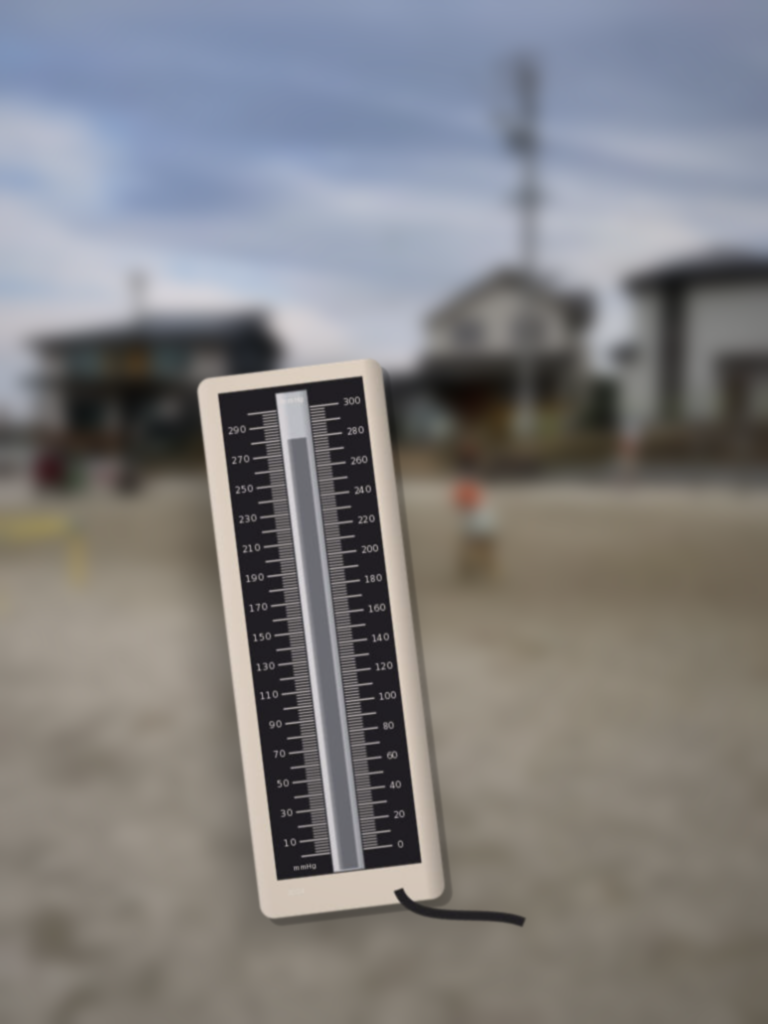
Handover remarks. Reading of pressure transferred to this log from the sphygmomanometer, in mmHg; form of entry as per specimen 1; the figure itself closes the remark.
280
